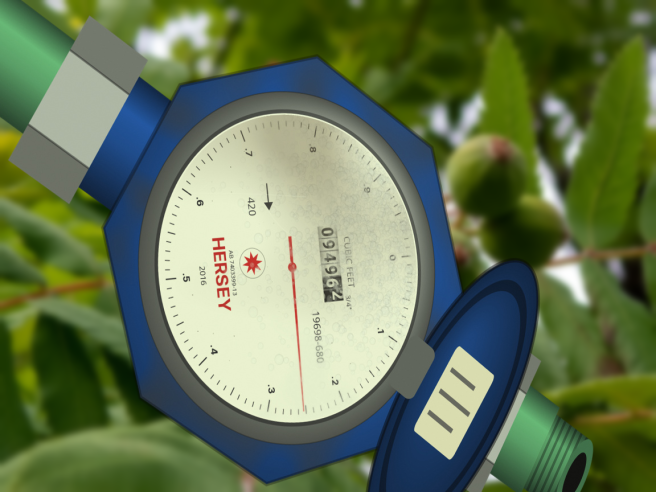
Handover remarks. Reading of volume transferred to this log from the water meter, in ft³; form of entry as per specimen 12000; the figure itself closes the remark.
94962.25
